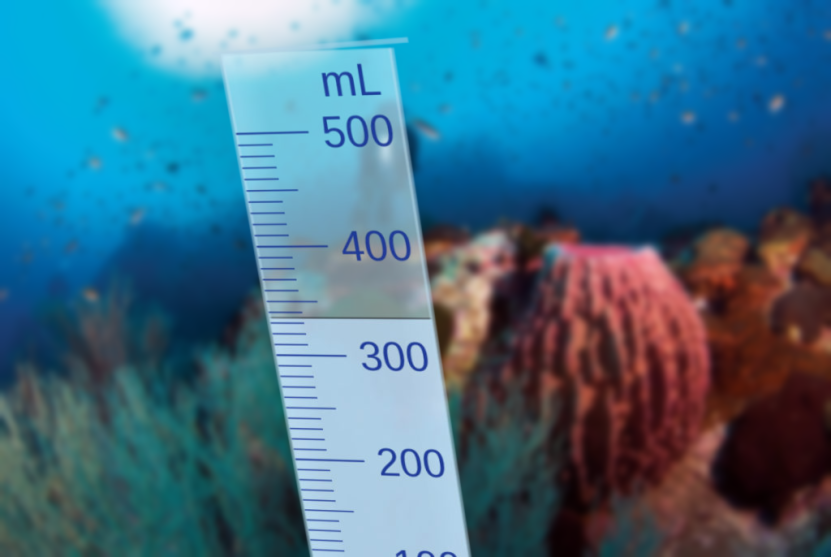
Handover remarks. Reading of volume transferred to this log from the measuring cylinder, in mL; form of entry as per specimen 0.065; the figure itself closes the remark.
335
